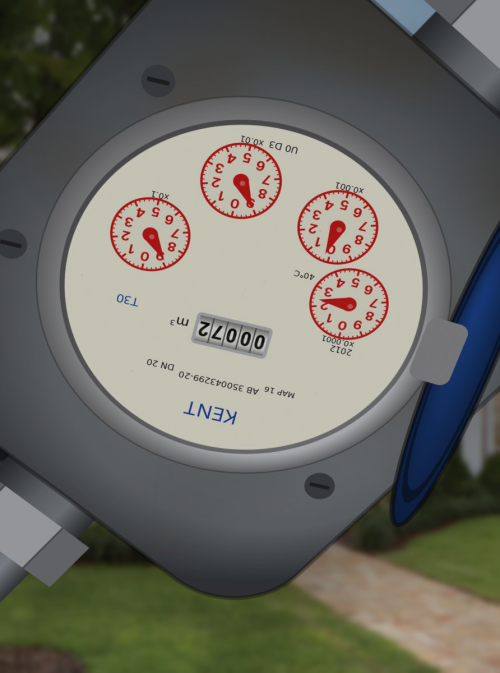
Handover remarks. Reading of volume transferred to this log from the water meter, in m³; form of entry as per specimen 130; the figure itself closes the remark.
72.8902
